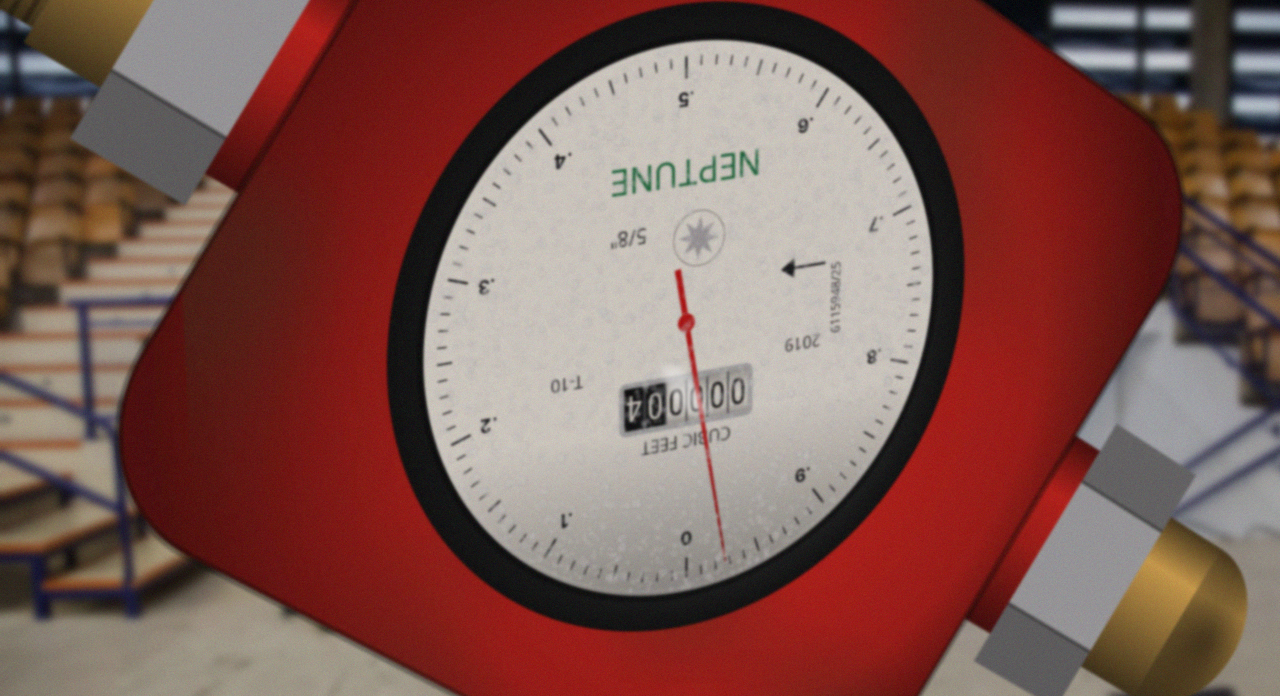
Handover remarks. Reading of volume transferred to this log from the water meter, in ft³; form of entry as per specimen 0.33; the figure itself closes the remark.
3.97
